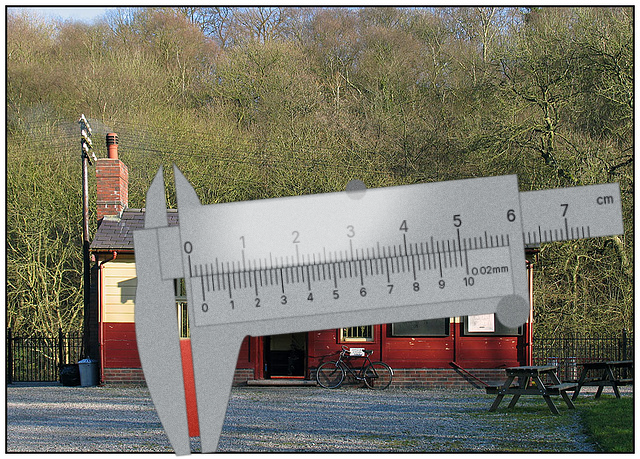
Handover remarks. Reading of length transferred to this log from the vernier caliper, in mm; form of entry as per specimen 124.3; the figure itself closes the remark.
2.0
